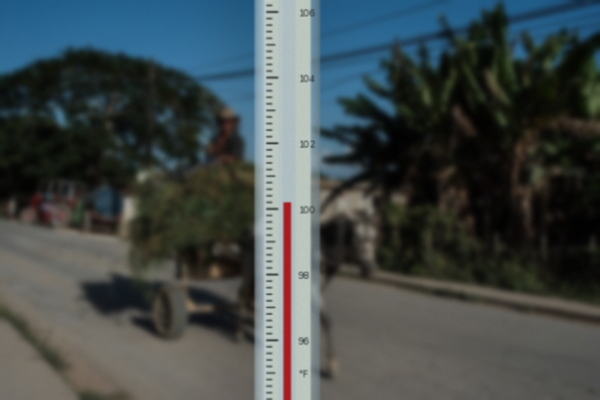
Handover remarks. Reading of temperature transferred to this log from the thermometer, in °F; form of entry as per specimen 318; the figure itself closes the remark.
100.2
